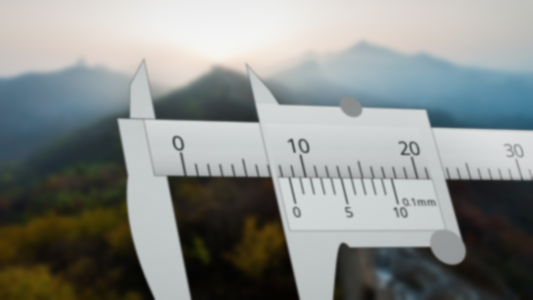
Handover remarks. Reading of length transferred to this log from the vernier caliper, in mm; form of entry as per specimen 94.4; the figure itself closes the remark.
8.6
